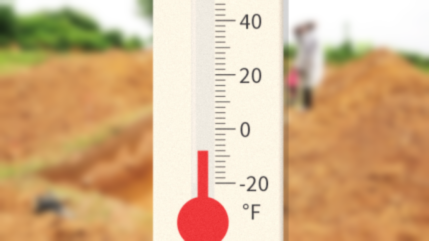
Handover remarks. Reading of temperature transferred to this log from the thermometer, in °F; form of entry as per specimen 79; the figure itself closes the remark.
-8
